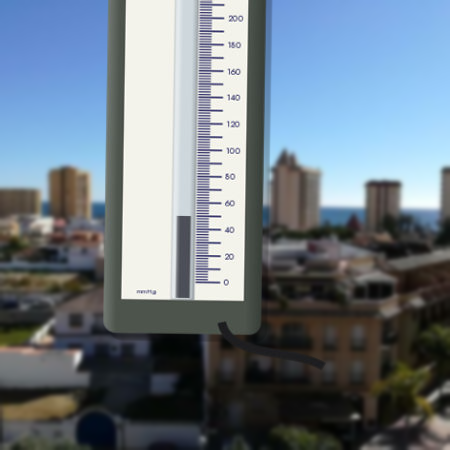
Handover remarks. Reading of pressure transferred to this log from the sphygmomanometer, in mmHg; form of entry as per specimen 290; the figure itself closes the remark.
50
